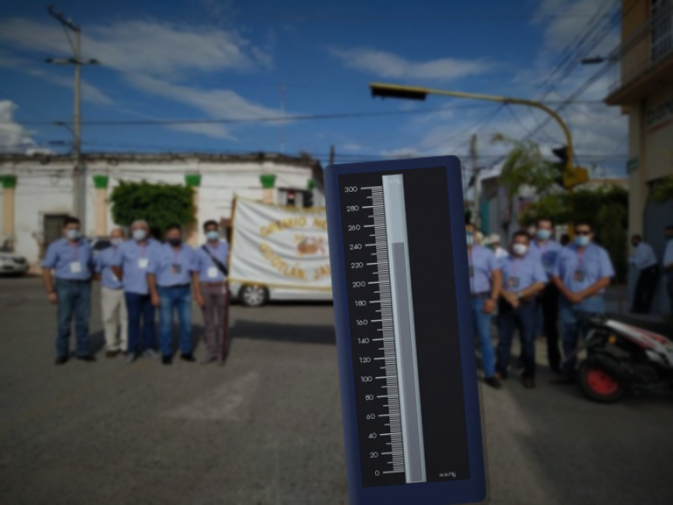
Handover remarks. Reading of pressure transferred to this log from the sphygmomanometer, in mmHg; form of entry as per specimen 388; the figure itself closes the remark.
240
